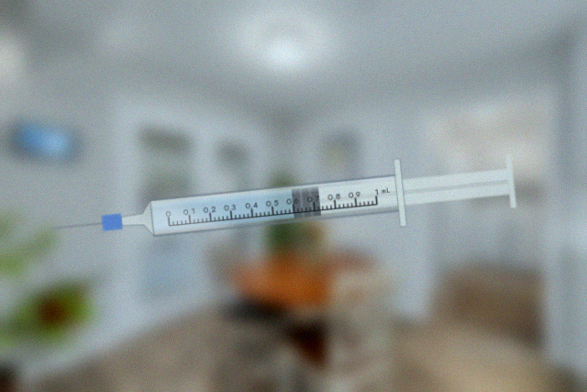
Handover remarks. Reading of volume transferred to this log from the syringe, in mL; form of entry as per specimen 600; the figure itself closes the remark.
0.6
